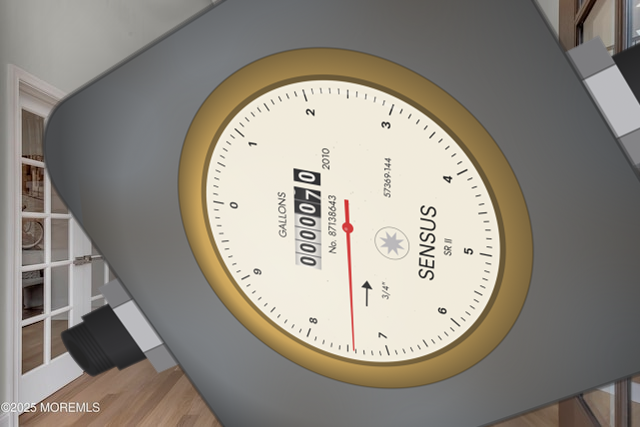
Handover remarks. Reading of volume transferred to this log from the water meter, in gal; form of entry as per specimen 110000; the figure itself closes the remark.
67.4
